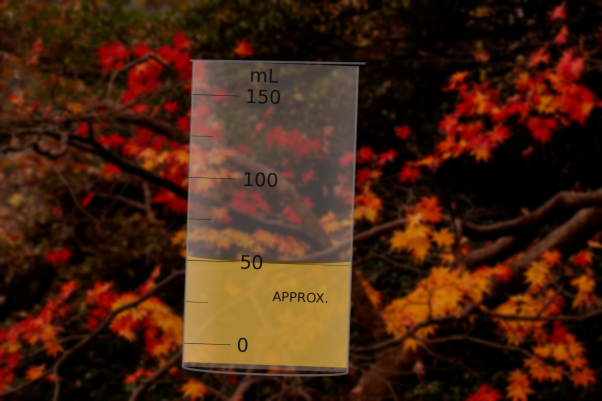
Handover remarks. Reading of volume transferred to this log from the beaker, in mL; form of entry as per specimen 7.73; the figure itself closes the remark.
50
